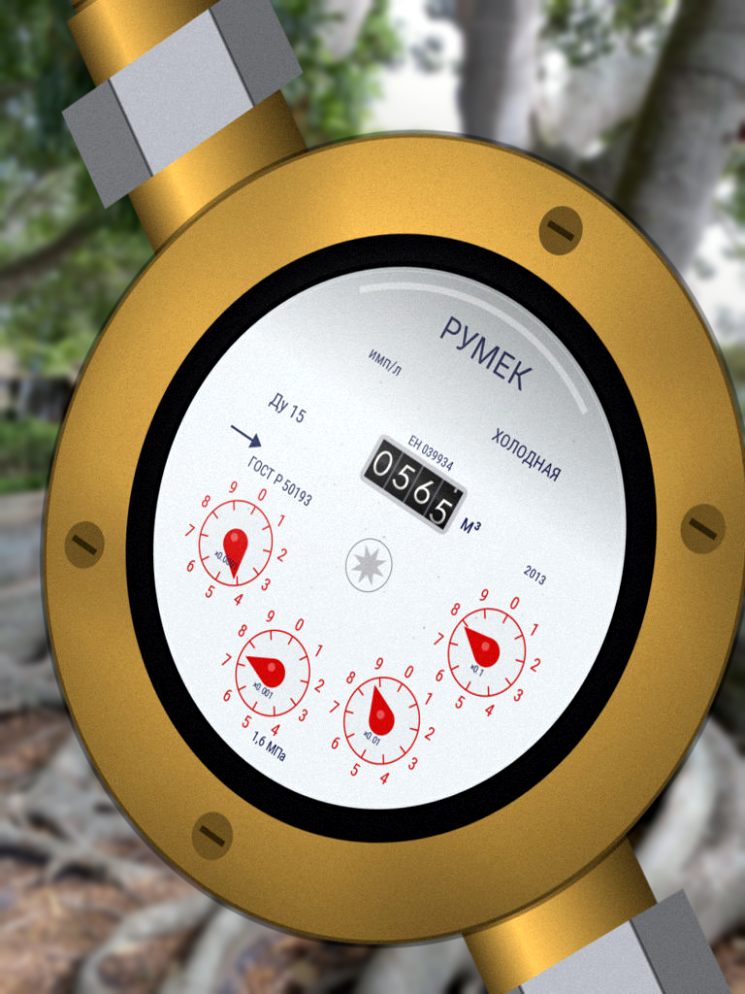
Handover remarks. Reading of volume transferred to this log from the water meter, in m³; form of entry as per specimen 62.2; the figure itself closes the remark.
564.7874
